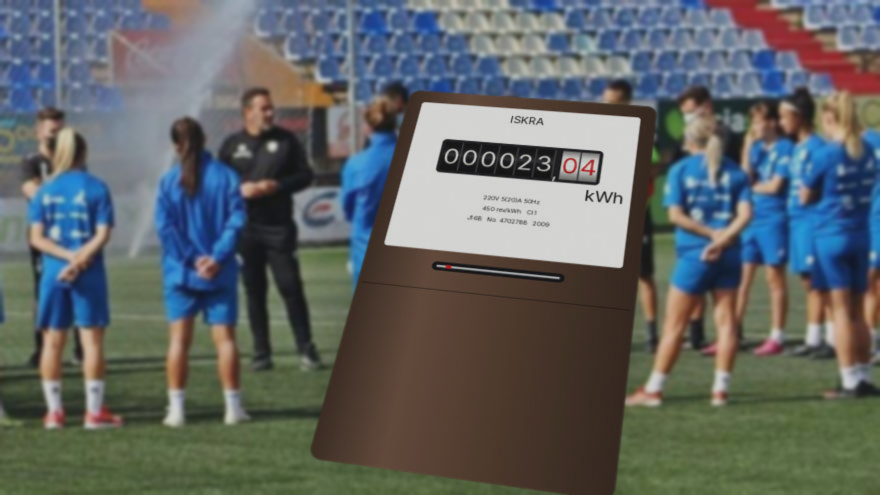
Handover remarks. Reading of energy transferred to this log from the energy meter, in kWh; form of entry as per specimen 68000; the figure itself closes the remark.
23.04
